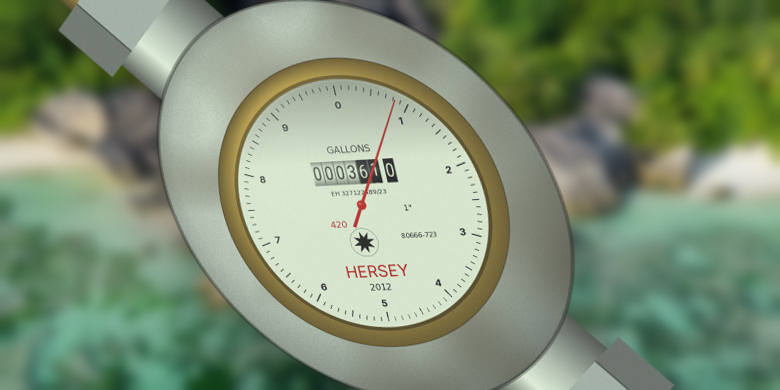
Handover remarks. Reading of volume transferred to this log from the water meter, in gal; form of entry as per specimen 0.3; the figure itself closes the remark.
3610.8
